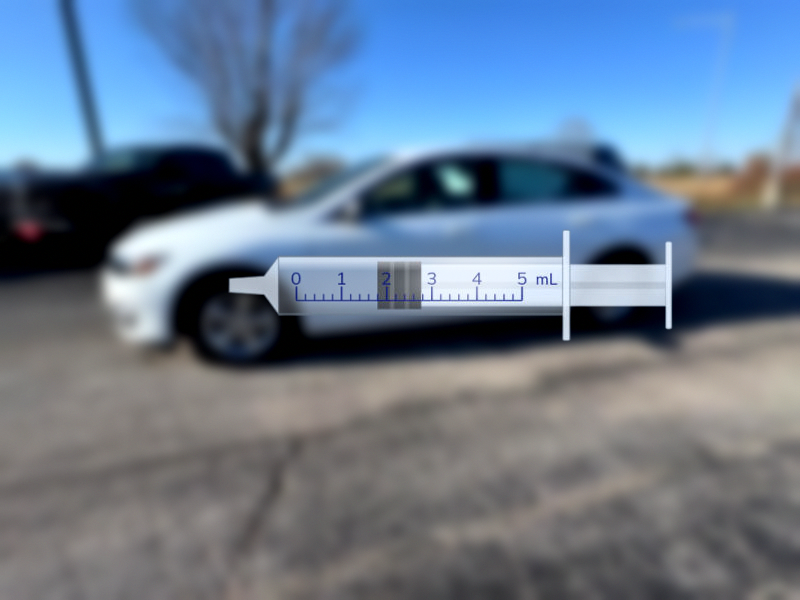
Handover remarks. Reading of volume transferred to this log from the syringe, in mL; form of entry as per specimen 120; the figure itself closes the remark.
1.8
